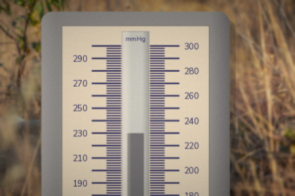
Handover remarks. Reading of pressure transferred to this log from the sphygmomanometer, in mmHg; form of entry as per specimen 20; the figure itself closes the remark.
230
